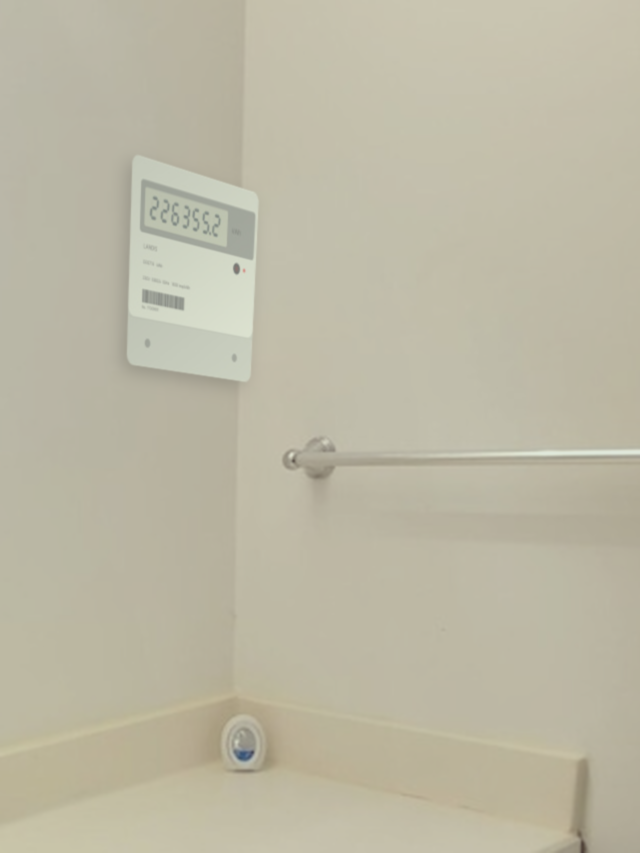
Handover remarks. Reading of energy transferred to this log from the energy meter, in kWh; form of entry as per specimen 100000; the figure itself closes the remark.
226355.2
